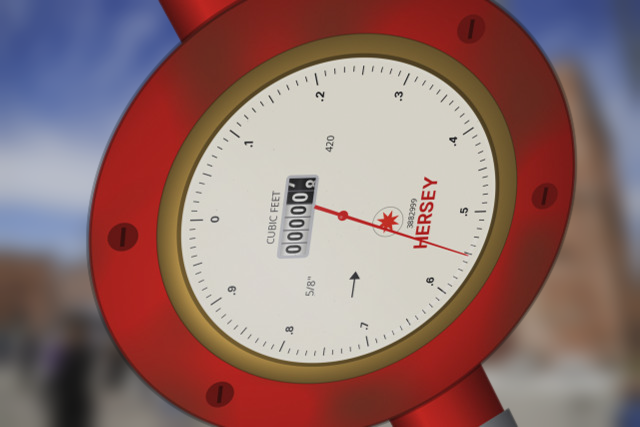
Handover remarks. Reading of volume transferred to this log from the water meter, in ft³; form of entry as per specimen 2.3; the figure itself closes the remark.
7.55
